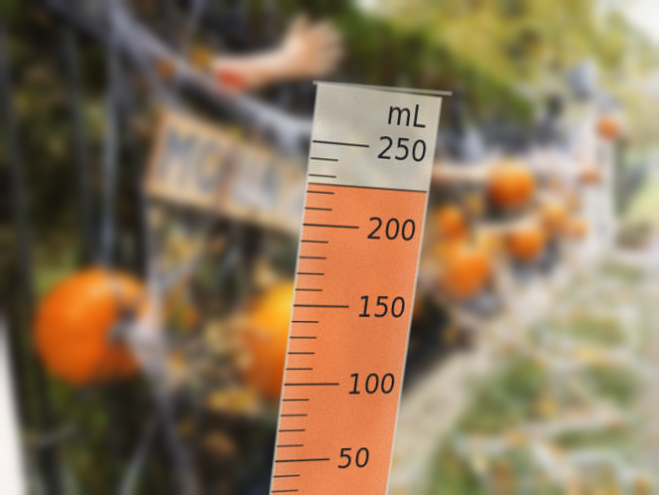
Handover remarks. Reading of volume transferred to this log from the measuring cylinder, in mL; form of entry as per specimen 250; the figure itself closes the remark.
225
